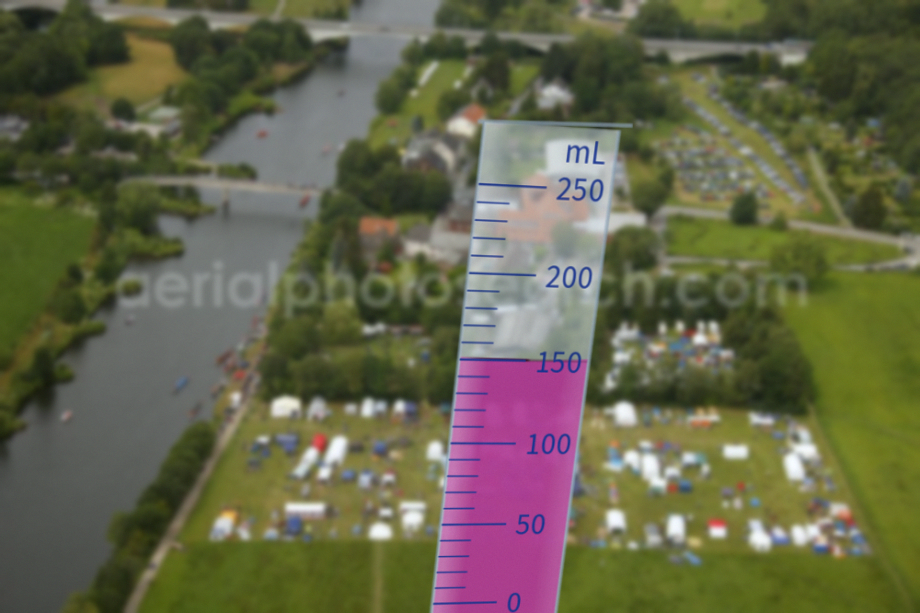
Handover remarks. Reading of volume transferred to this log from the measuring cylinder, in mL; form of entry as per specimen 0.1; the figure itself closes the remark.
150
